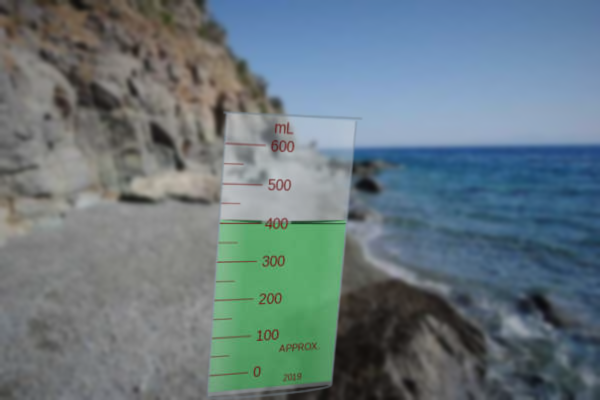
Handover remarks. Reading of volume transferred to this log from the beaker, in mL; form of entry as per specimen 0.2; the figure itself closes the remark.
400
